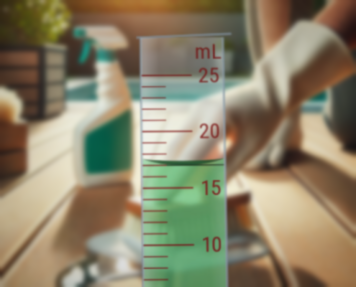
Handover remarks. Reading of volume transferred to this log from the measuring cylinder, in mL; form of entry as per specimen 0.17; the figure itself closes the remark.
17
